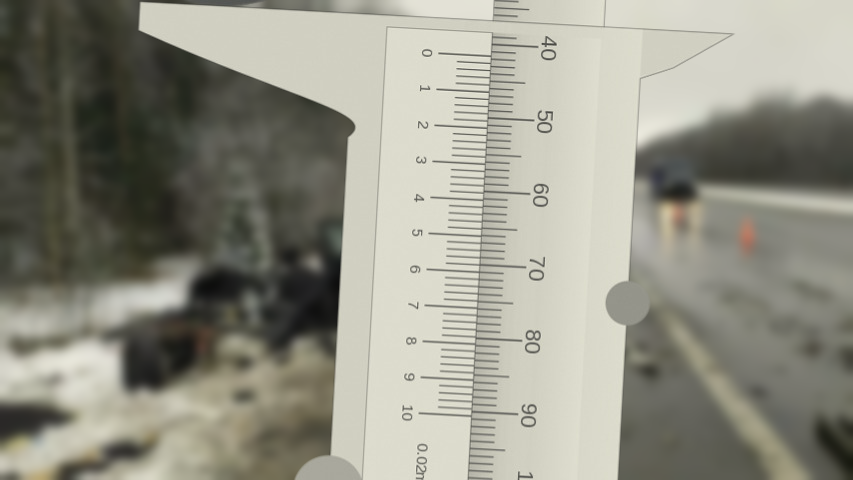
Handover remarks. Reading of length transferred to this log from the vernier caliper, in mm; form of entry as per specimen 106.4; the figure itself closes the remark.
41.6
